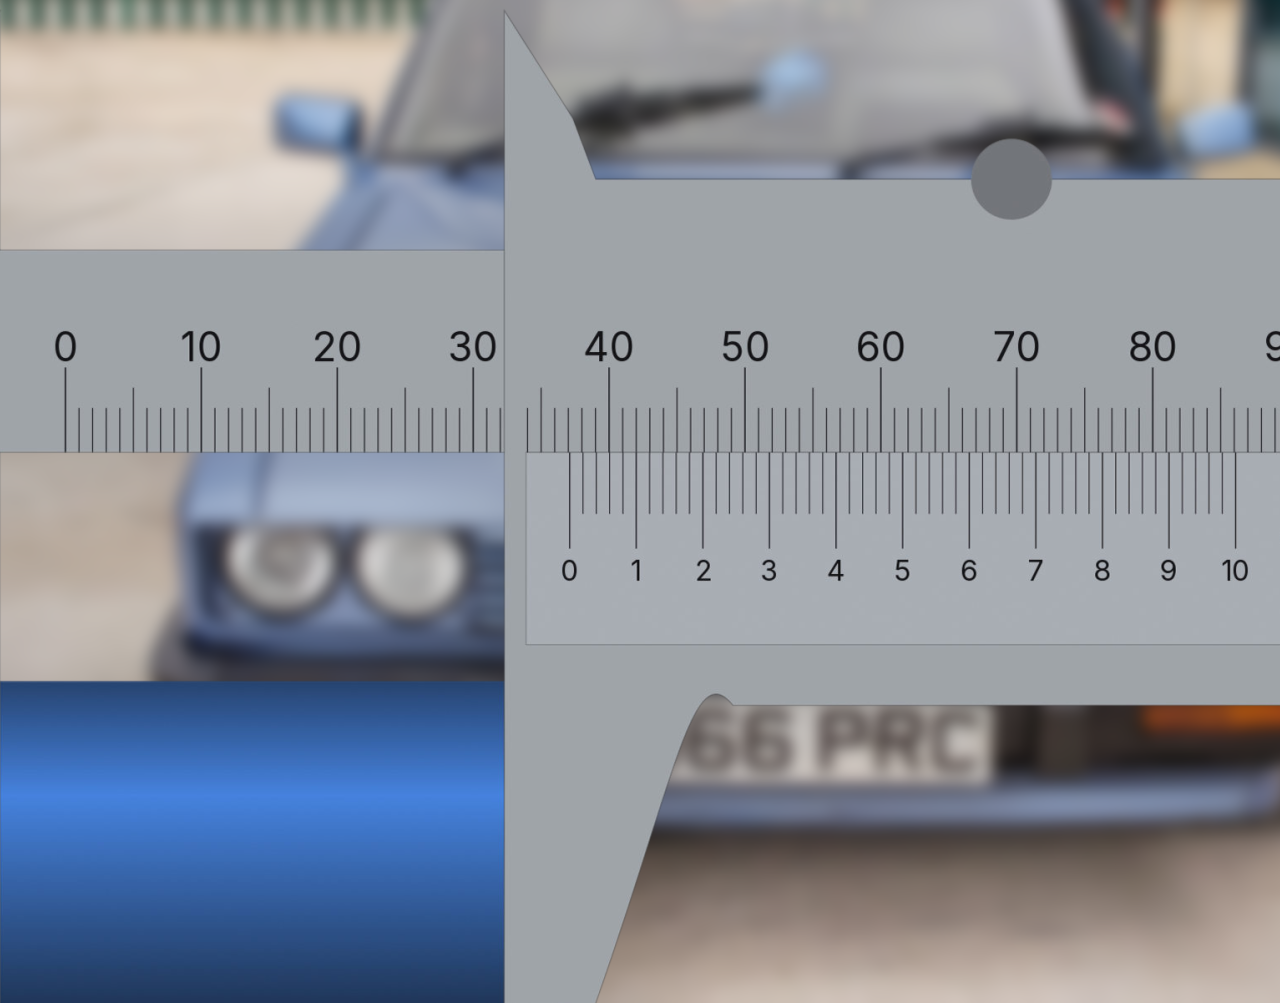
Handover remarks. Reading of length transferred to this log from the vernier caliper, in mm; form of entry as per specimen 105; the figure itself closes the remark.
37.1
